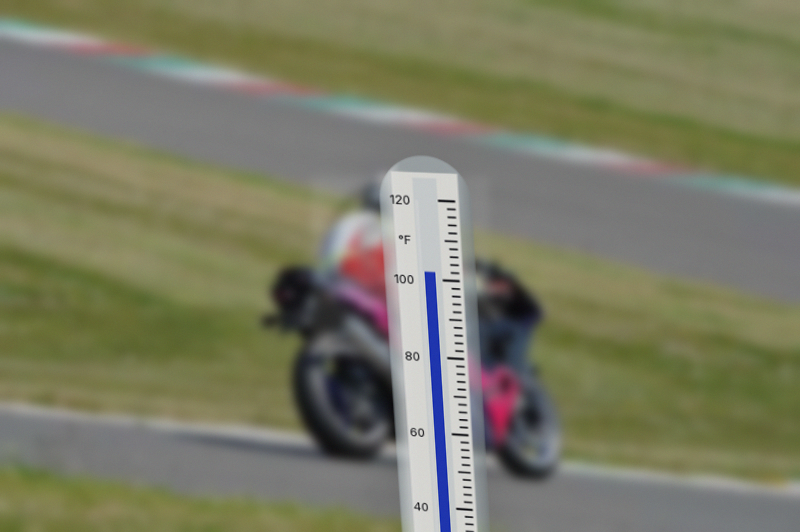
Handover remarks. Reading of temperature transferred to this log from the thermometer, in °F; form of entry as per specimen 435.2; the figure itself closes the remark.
102
